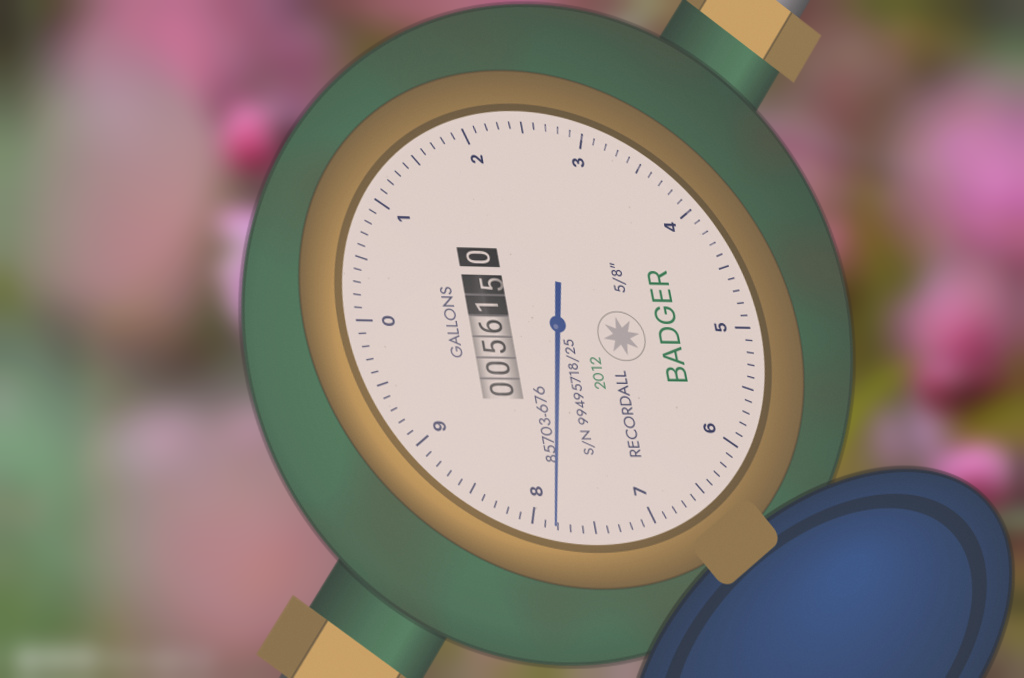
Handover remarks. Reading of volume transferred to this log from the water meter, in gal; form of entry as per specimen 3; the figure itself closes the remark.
56147.8
